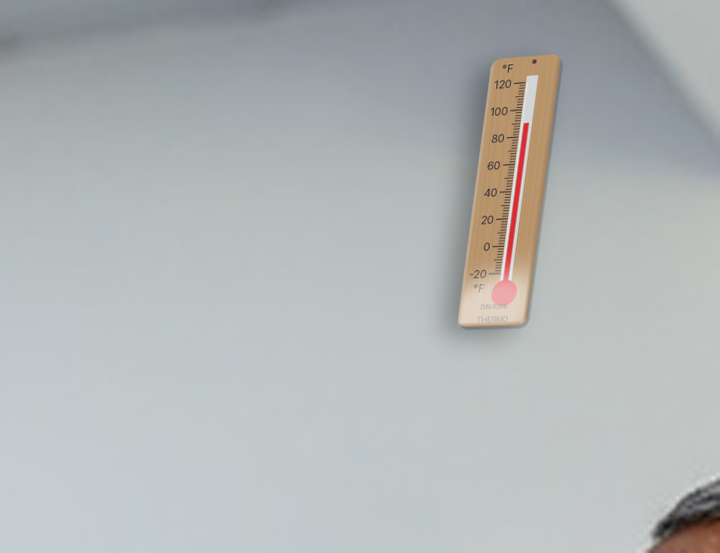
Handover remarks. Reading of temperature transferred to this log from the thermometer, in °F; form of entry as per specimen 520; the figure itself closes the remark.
90
